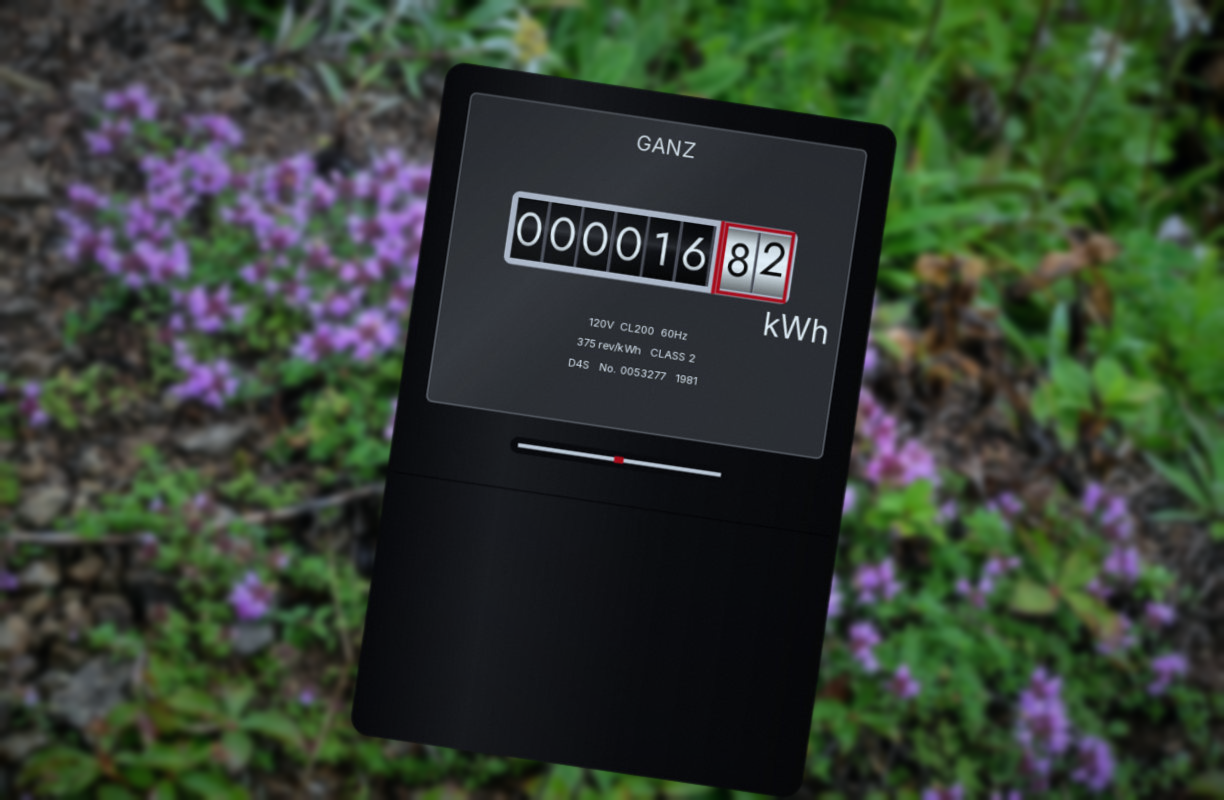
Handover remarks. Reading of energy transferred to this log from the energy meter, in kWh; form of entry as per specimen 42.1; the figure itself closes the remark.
16.82
